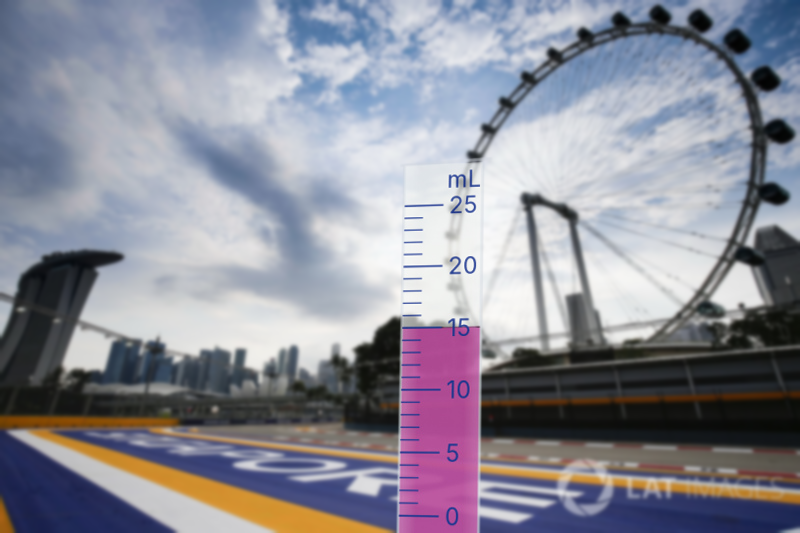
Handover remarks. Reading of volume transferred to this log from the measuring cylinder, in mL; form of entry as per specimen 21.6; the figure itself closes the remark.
15
